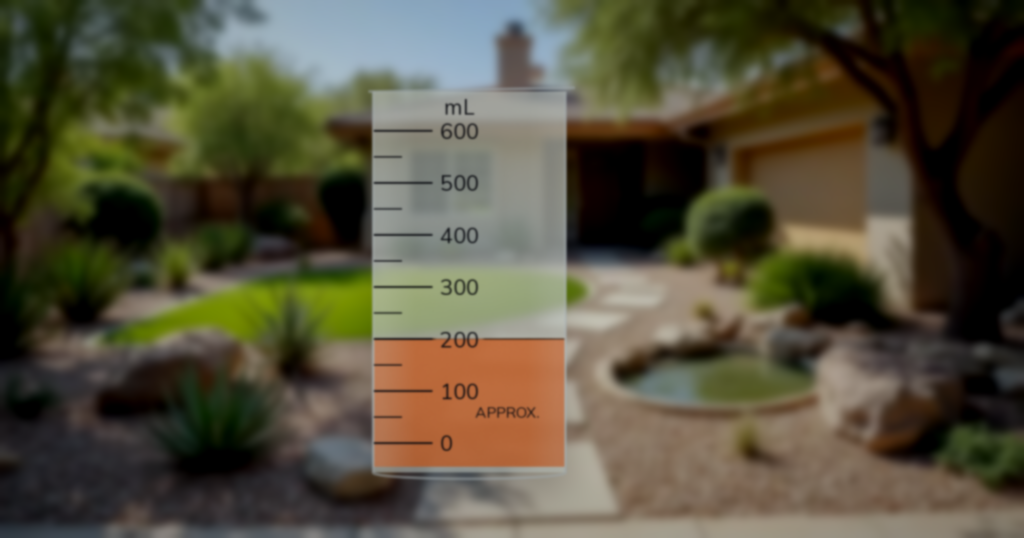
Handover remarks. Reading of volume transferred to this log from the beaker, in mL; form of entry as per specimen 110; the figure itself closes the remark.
200
